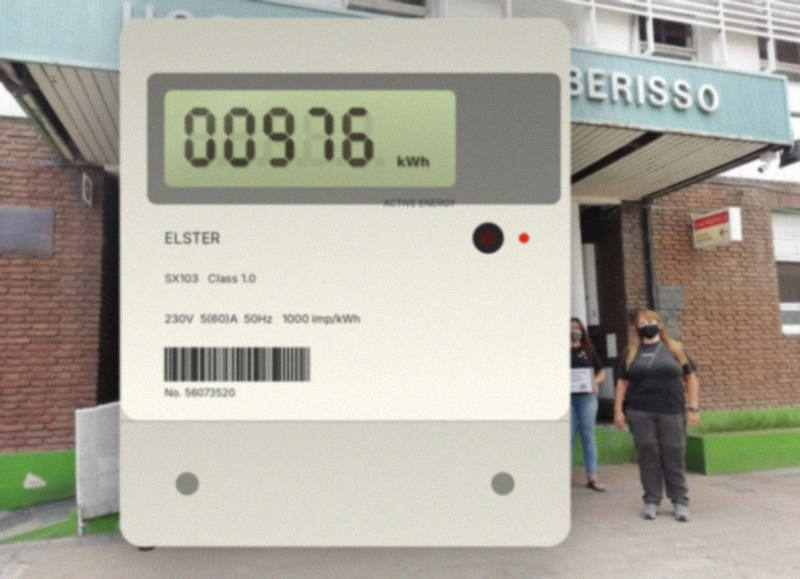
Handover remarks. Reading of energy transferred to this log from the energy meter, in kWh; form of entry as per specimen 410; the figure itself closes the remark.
976
